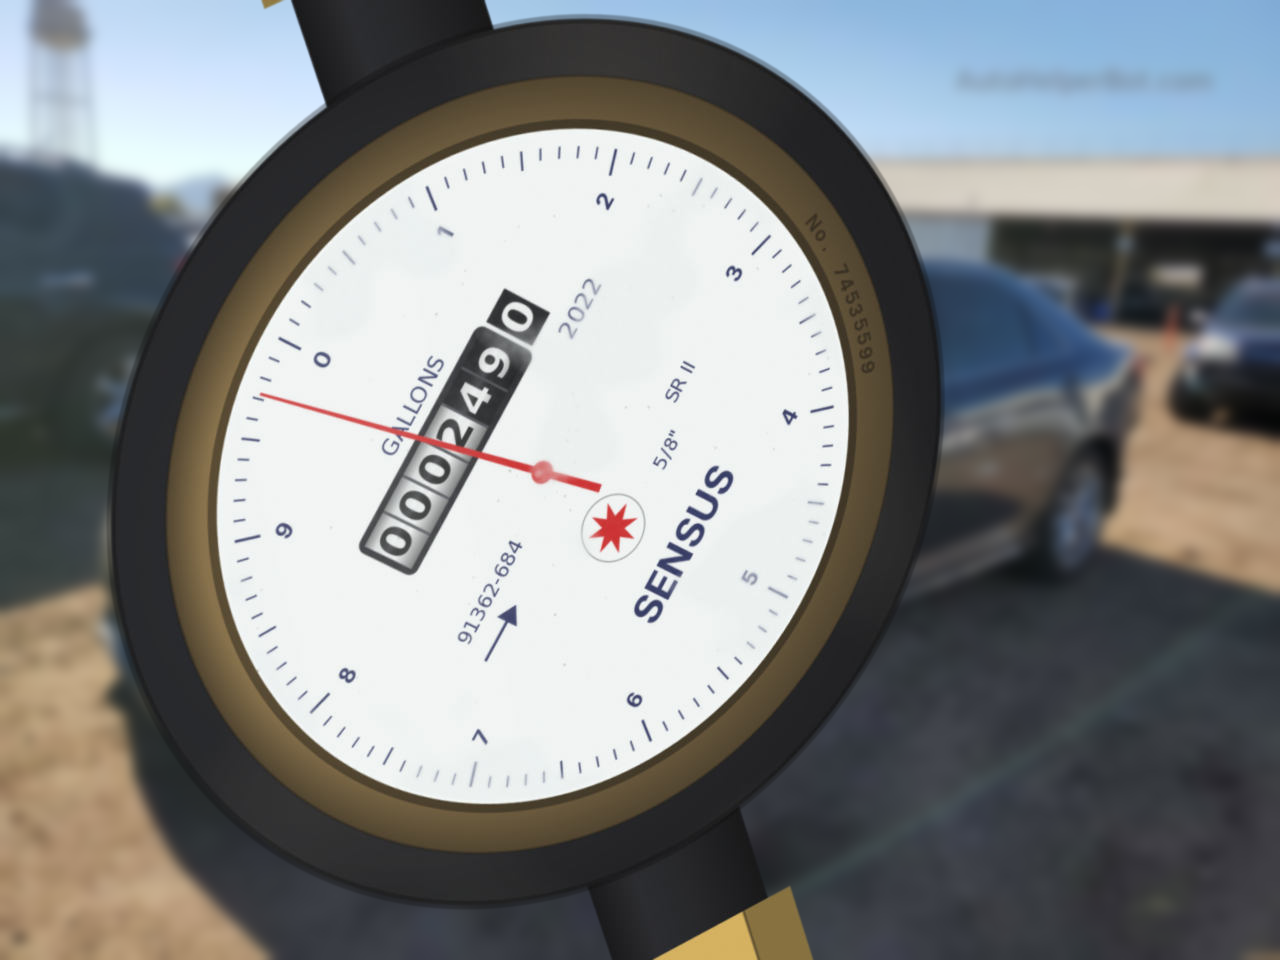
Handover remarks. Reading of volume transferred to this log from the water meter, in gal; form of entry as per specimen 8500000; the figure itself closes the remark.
2489.7
